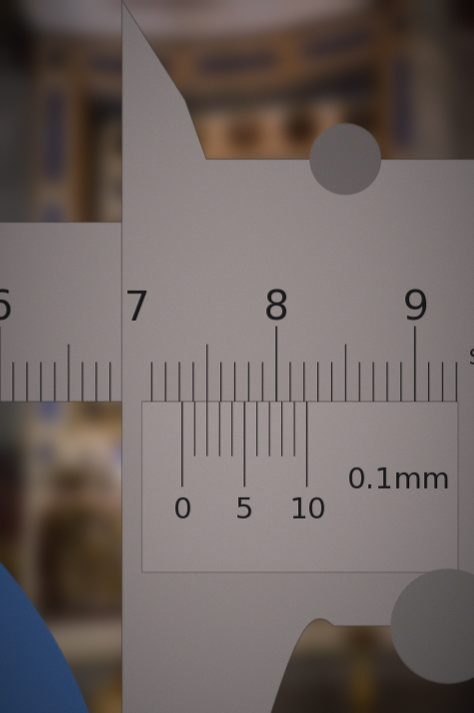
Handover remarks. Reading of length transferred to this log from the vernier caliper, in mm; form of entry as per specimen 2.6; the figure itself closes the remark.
73.2
